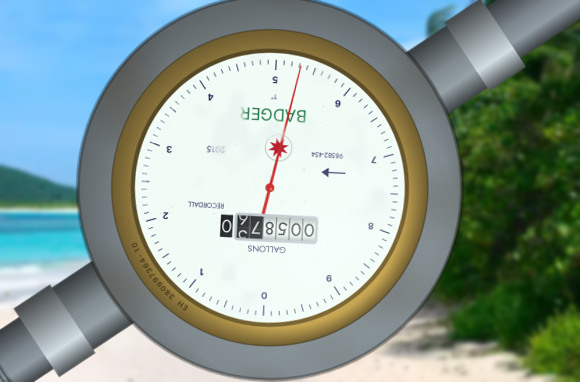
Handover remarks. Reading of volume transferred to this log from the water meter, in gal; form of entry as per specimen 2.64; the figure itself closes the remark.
58755.3
